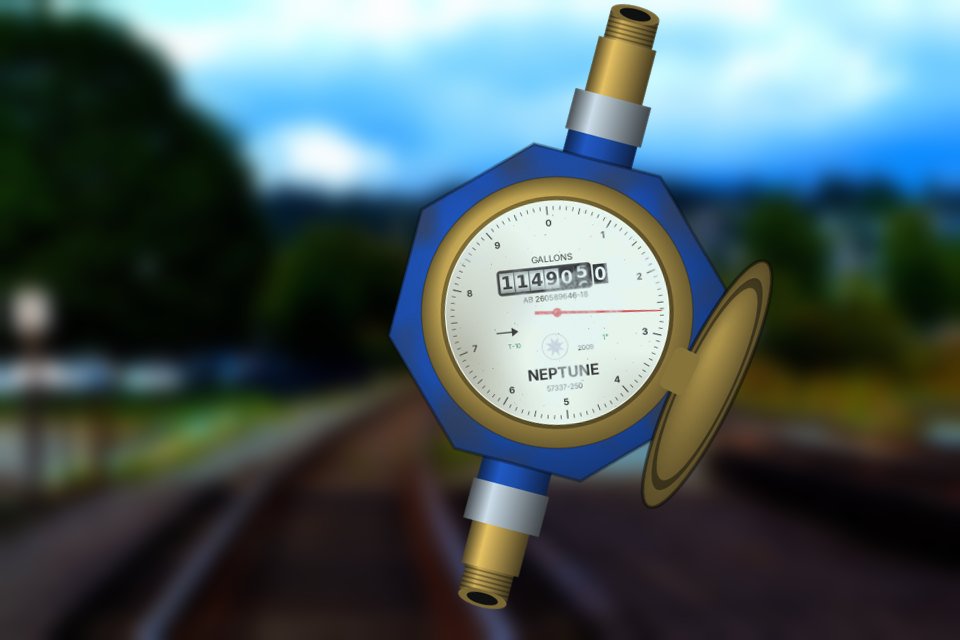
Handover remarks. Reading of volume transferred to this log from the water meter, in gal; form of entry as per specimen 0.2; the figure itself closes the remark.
1149052.6
